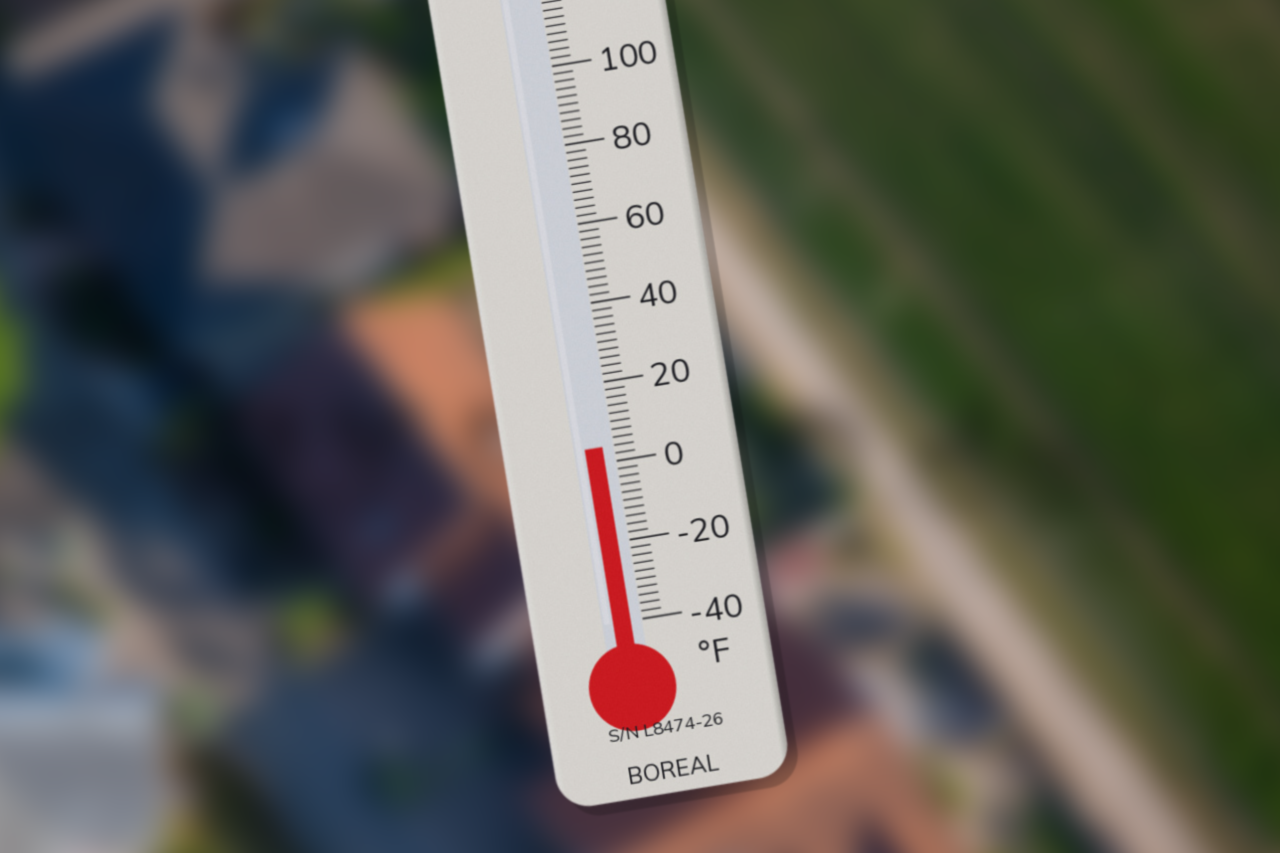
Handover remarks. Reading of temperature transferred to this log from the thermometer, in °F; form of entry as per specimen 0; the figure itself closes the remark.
4
